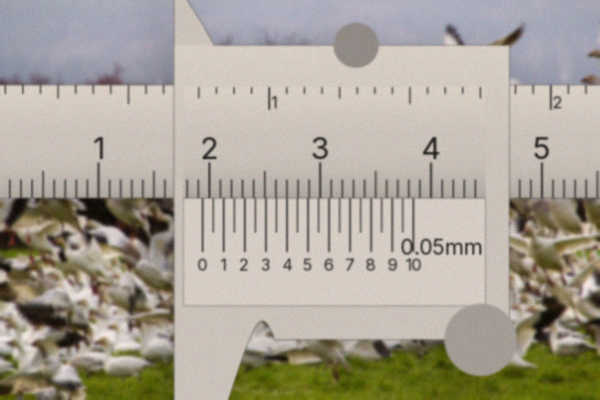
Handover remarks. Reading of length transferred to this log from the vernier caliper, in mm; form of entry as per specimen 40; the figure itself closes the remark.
19.4
